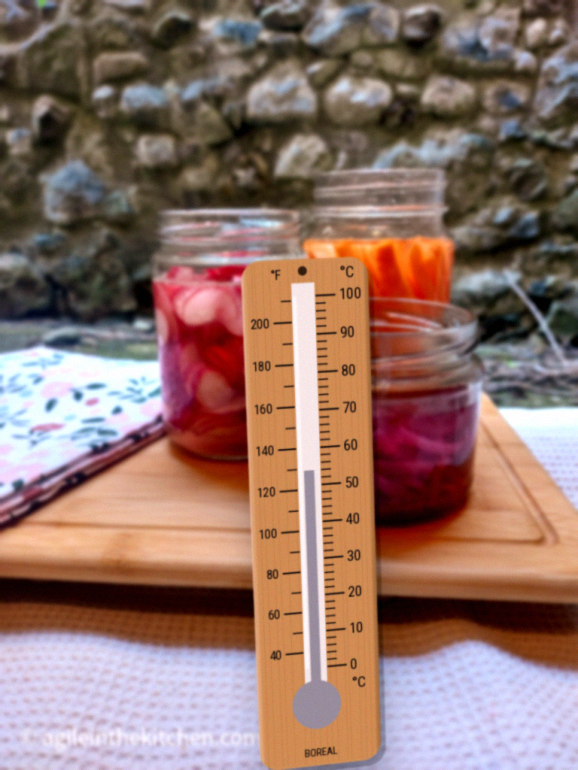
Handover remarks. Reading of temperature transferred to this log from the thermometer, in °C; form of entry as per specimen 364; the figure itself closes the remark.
54
